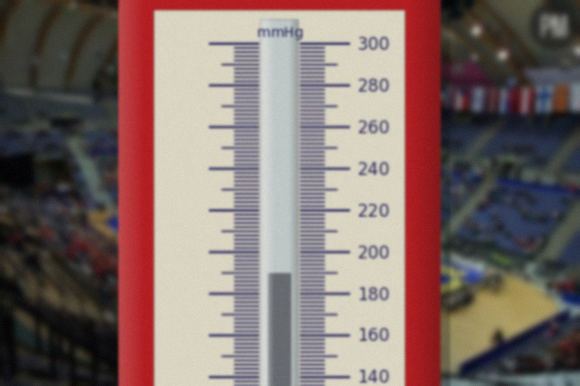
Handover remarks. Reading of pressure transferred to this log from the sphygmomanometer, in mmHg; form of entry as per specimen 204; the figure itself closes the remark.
190
